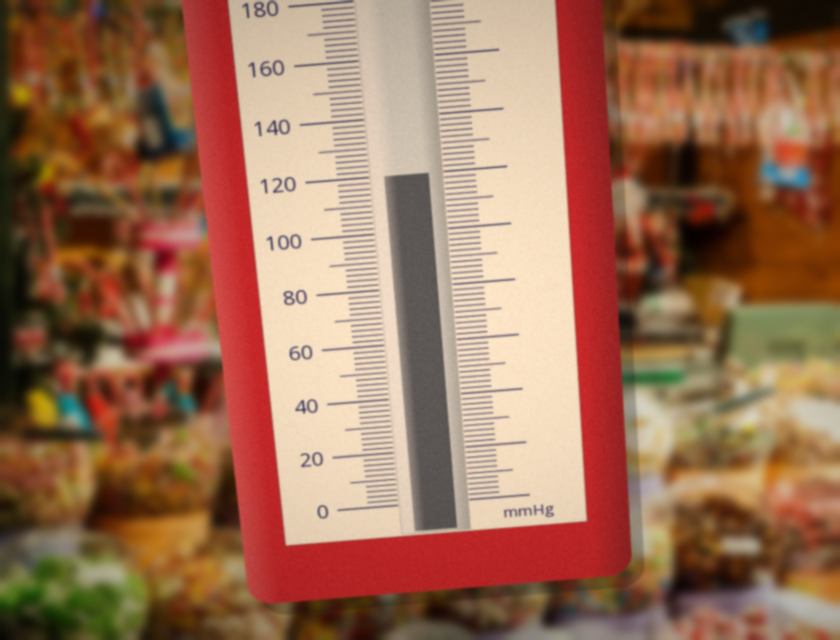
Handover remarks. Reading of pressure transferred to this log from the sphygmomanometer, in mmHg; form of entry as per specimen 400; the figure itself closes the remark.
120
